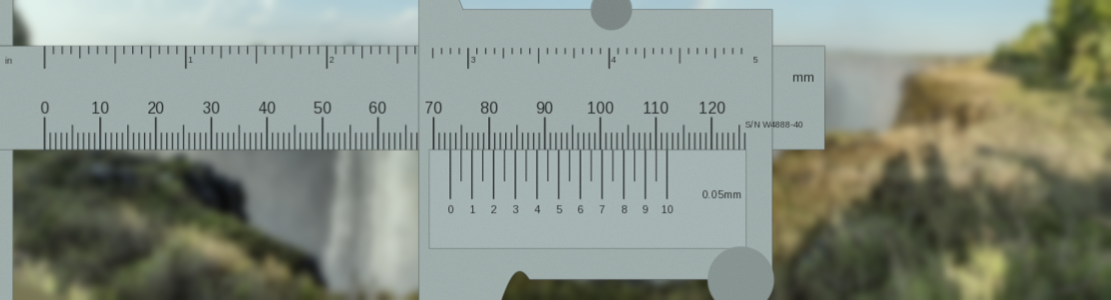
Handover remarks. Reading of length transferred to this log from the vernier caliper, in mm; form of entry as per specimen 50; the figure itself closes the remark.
73.0
